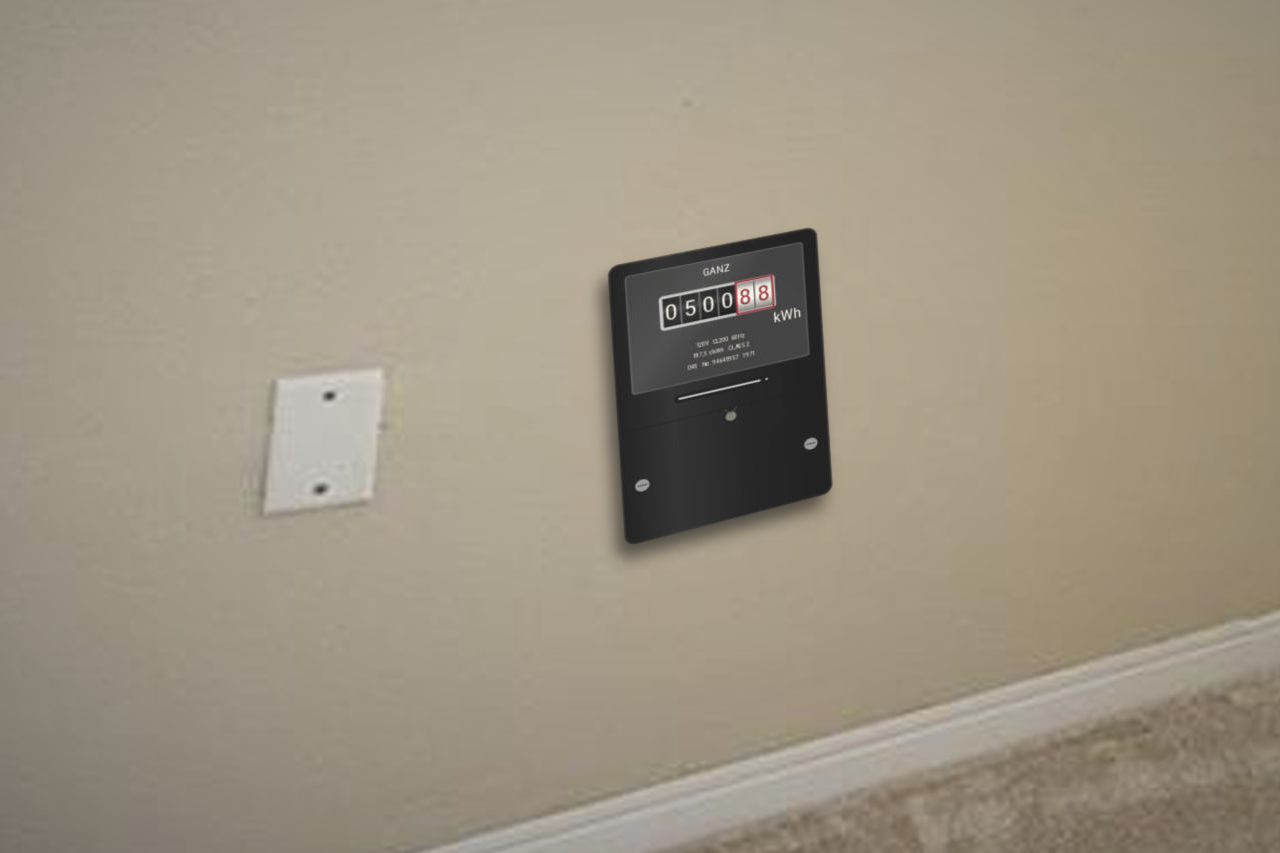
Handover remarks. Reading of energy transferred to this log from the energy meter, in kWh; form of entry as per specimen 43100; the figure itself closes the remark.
500.88
